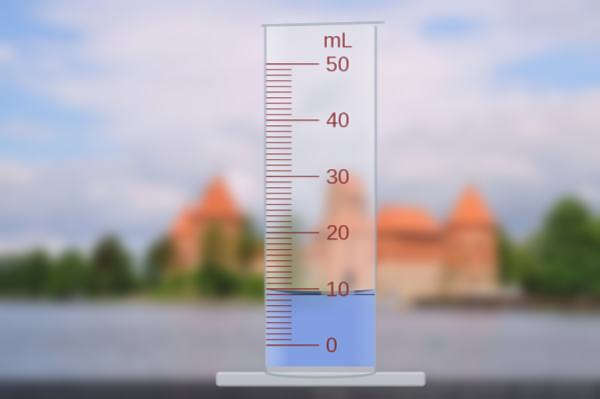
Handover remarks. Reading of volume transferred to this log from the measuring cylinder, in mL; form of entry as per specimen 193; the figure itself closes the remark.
9
